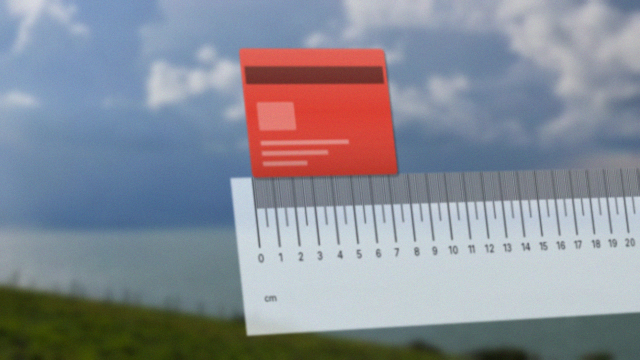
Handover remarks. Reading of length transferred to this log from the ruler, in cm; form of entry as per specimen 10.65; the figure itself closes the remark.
7.5
